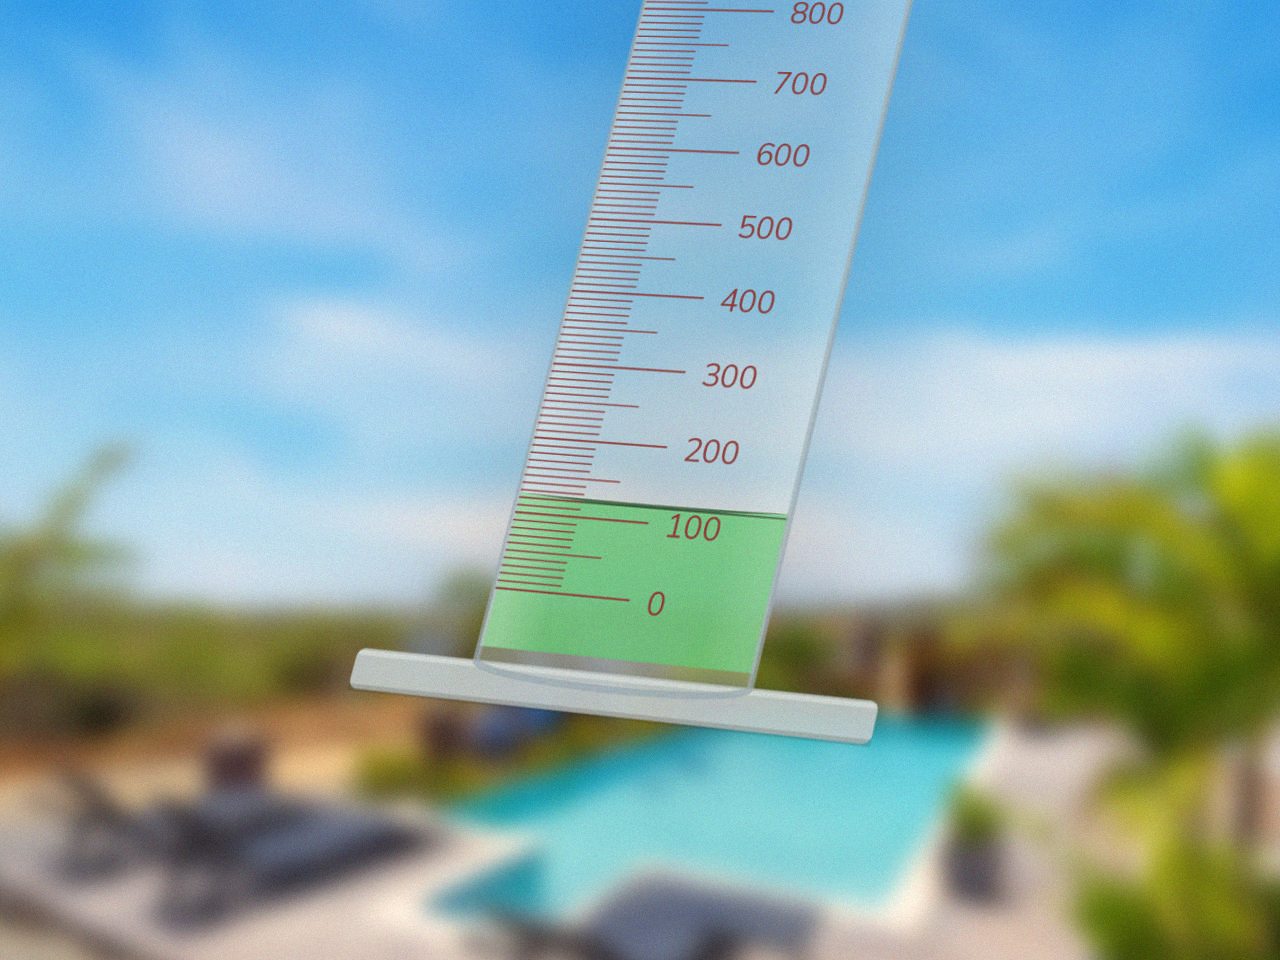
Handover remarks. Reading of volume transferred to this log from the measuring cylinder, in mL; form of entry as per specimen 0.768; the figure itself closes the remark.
120
